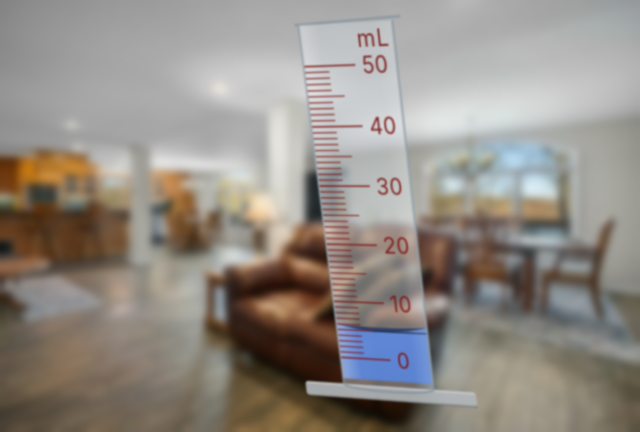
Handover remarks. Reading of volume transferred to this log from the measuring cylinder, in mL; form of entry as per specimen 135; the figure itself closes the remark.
5
